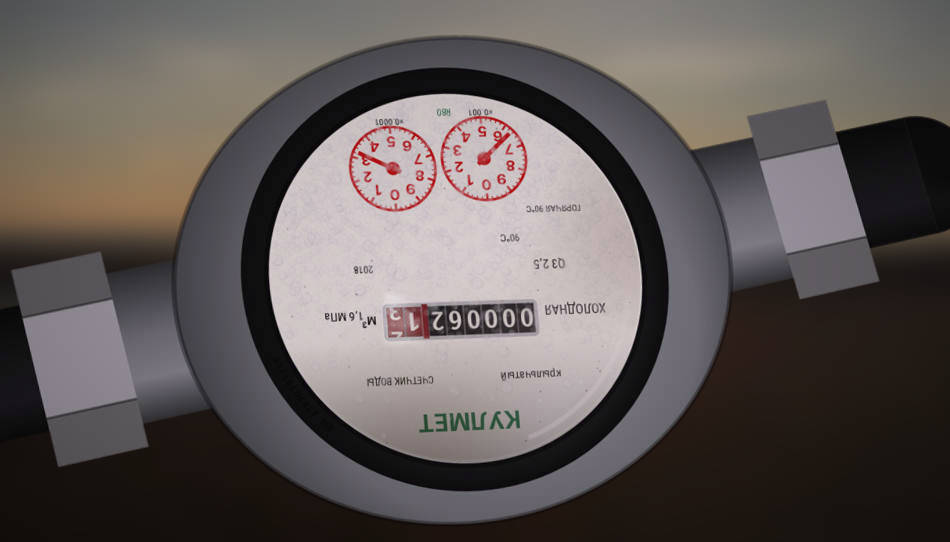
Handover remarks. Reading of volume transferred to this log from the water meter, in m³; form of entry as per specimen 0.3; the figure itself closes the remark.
62.1263
